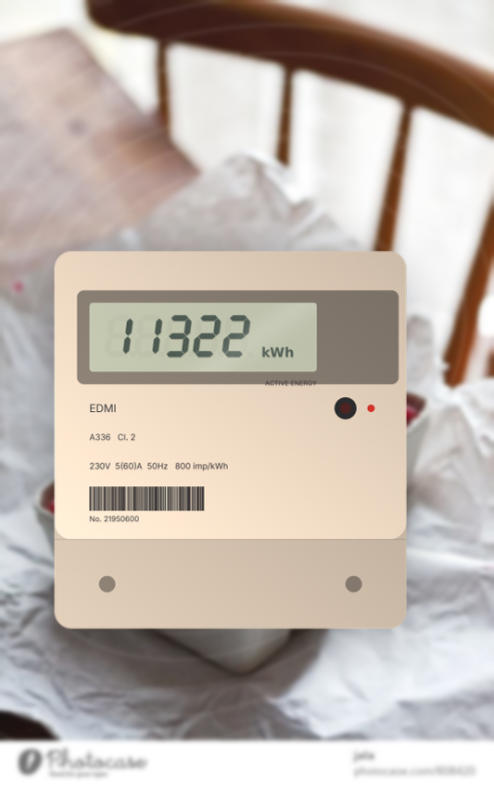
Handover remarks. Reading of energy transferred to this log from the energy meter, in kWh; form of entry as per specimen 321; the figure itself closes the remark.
11322
